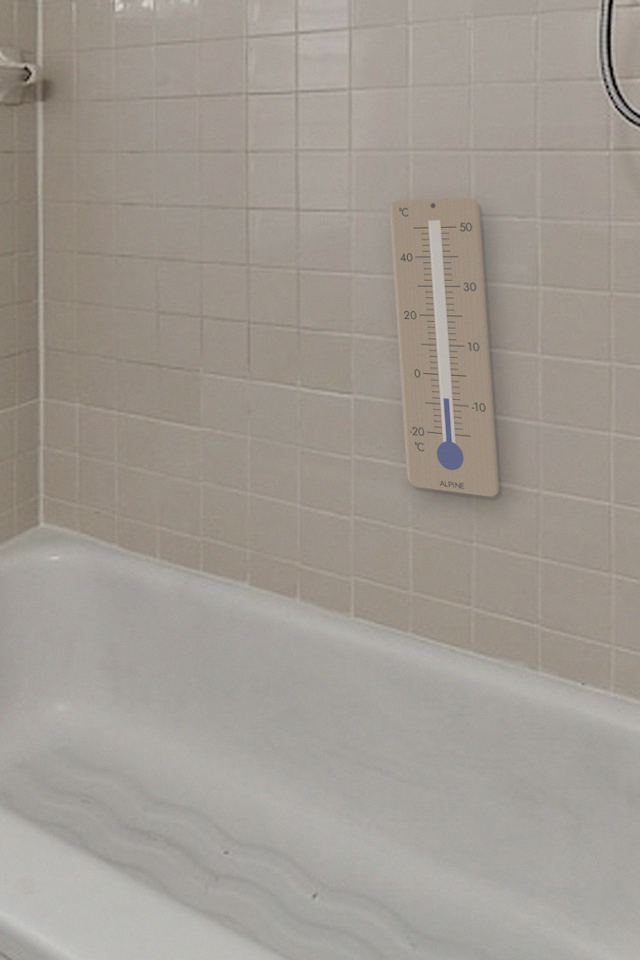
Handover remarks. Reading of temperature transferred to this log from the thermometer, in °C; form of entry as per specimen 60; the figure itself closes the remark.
-8
